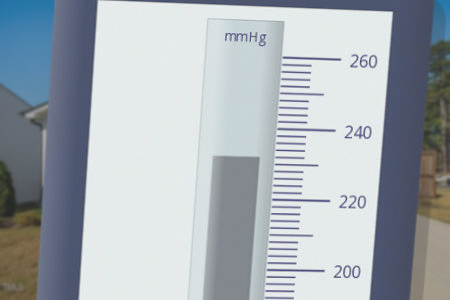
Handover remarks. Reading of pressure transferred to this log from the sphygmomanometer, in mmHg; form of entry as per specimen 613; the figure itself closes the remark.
232
